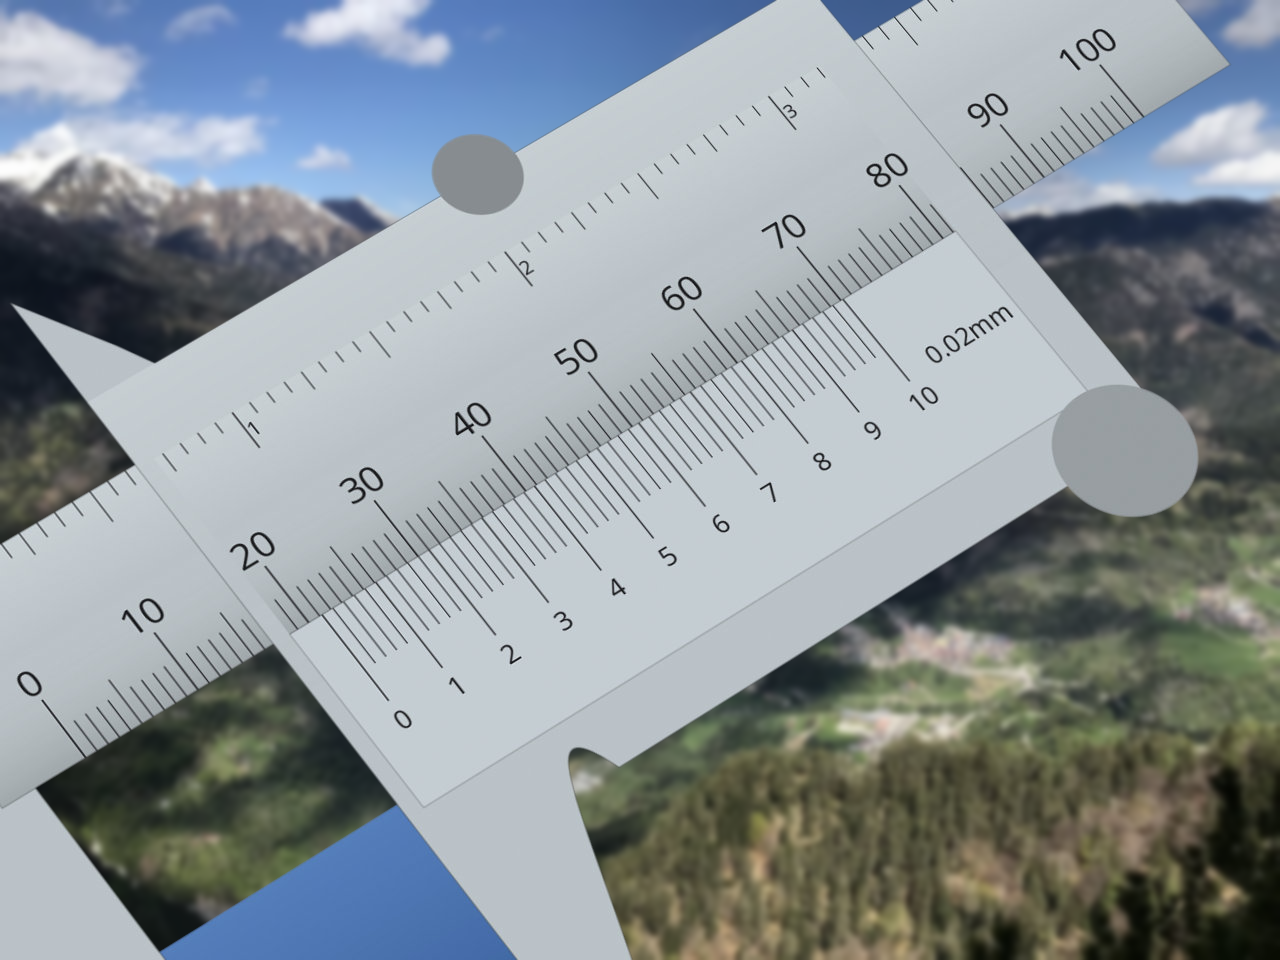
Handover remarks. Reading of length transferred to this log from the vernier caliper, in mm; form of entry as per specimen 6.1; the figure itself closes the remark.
21.2
